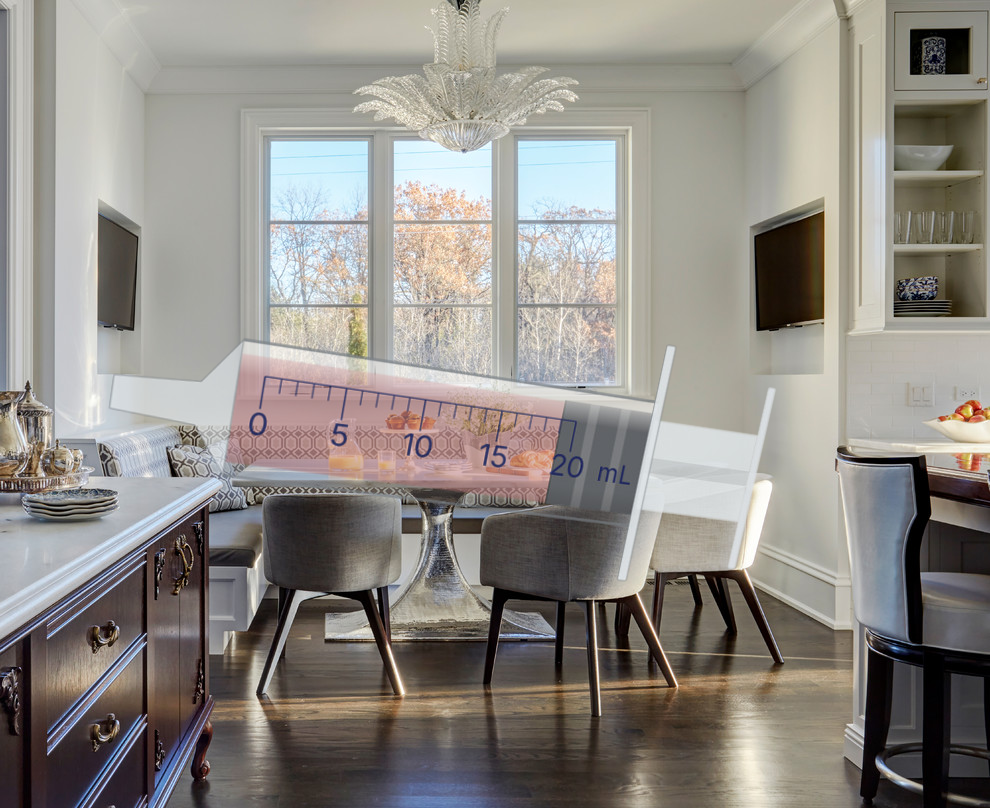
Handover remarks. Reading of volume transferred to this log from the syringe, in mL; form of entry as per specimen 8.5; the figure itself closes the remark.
19
